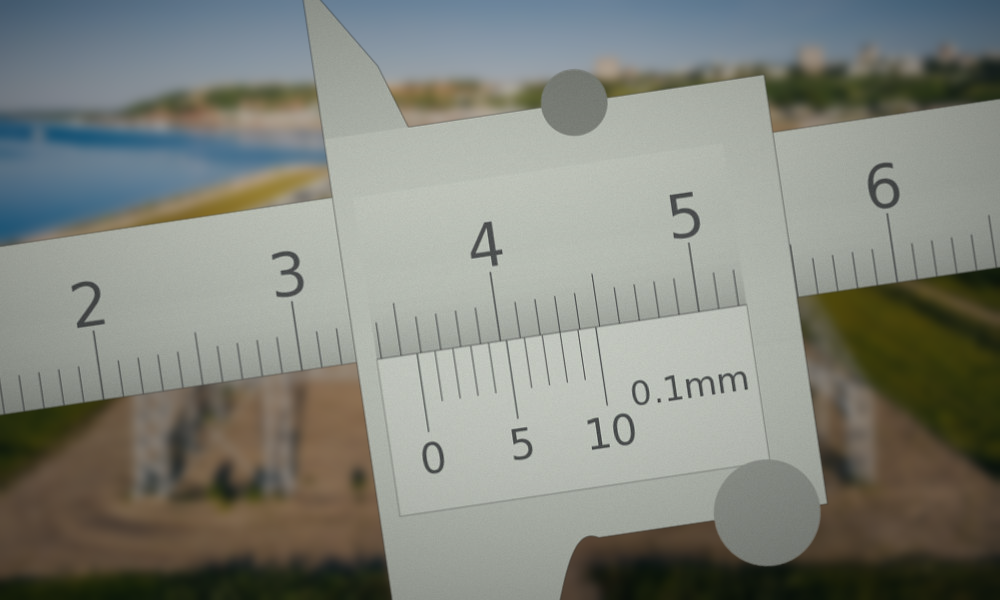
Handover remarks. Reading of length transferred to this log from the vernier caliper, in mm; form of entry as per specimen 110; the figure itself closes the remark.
35.8
